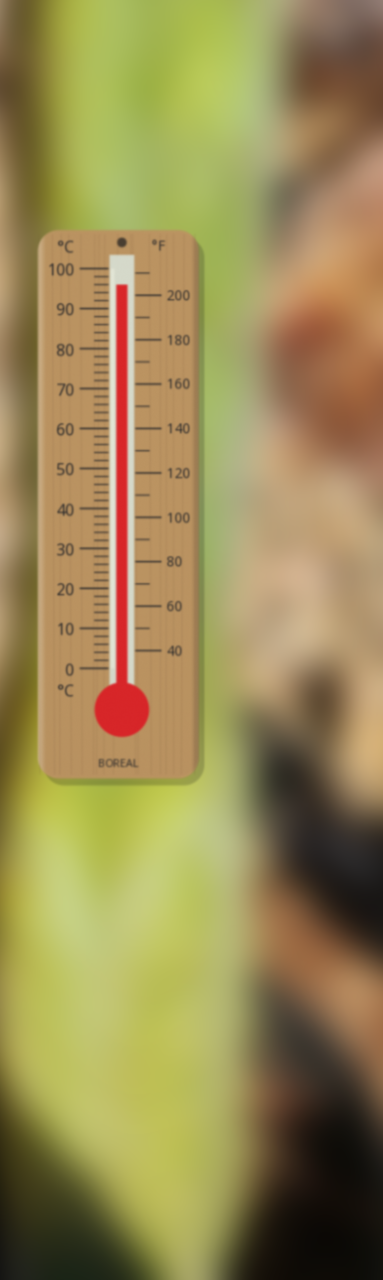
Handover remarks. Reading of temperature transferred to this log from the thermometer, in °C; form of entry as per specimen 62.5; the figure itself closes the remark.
96
